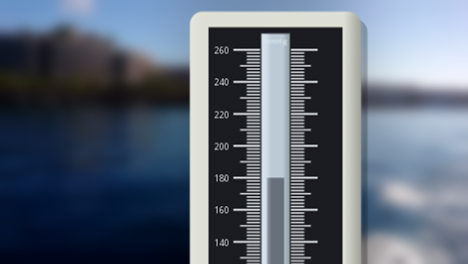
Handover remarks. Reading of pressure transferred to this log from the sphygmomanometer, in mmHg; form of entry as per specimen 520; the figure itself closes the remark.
180
